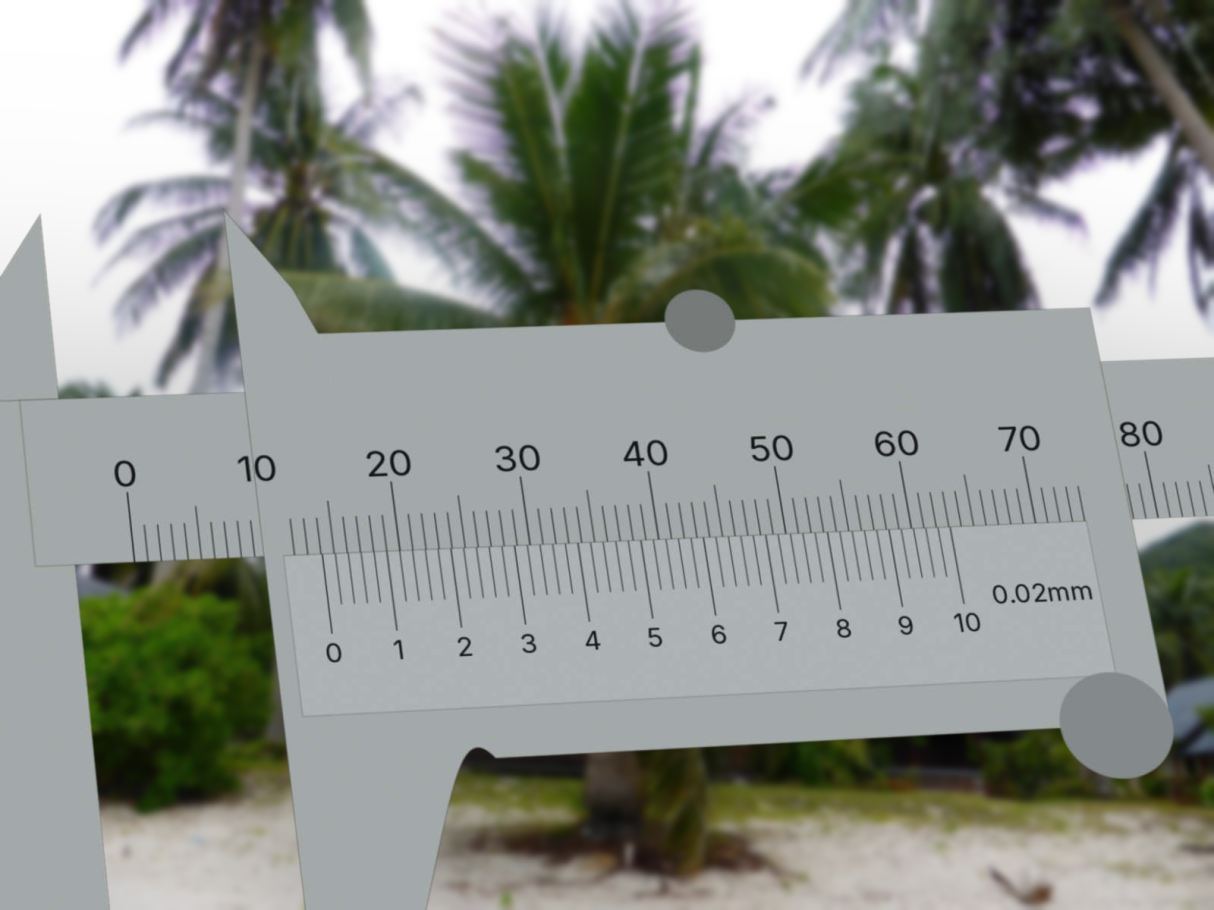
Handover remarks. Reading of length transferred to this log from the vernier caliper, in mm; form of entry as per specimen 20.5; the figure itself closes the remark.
14.1
